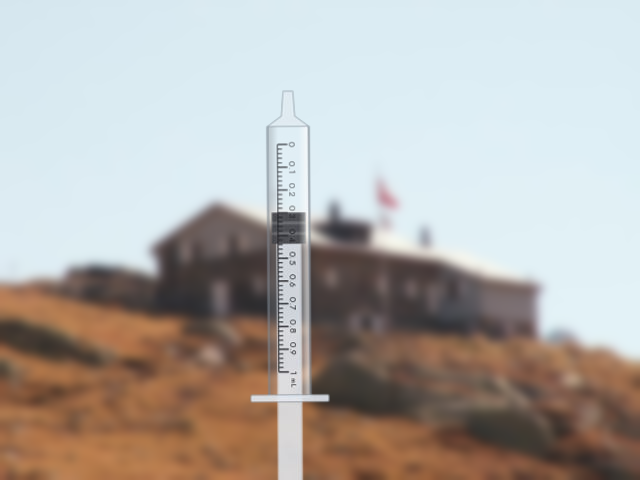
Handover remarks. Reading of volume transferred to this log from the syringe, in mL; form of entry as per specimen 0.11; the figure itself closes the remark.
0.3
